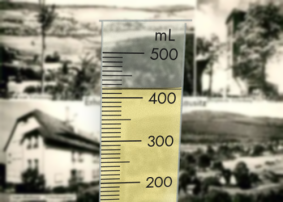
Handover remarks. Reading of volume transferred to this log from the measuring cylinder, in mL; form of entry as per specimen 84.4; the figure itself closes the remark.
420
